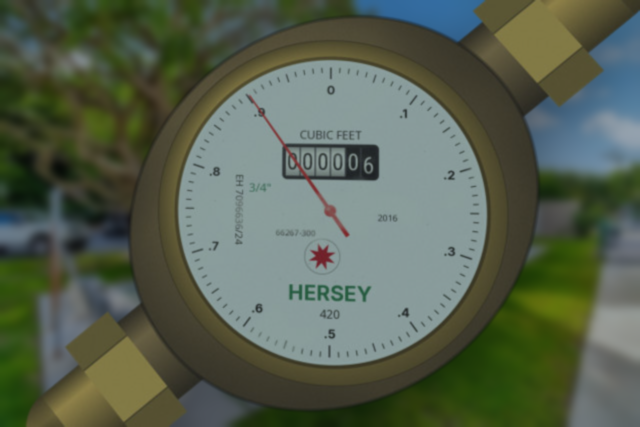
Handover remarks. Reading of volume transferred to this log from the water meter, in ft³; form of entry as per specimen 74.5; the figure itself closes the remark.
5.90
